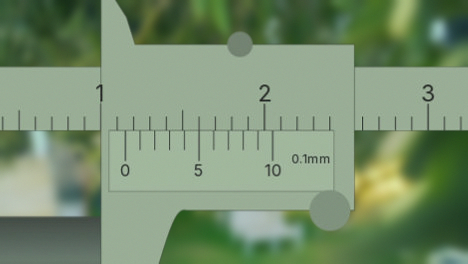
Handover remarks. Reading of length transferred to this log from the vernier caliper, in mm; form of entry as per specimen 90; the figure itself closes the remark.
11.5
